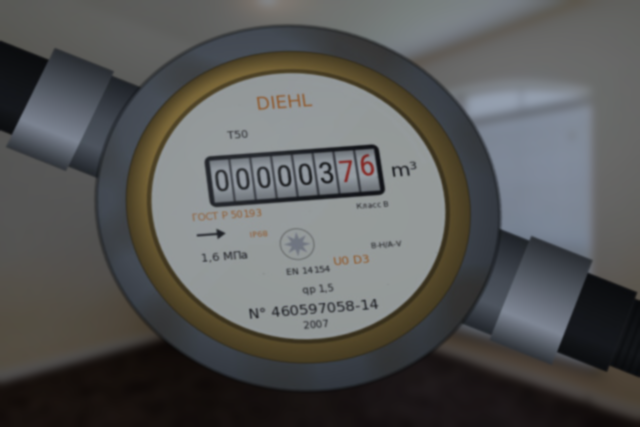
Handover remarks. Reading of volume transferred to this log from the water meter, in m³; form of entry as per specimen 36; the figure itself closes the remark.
3.76
